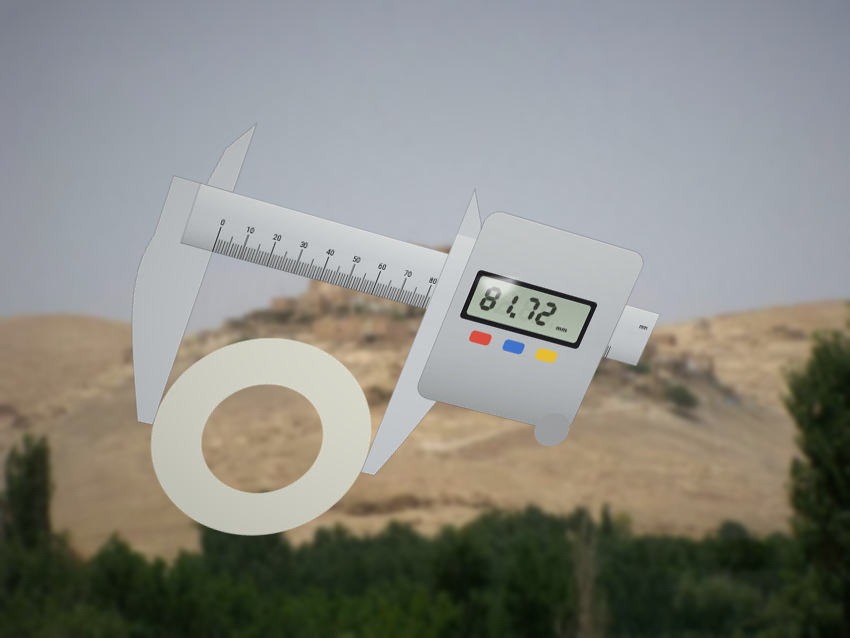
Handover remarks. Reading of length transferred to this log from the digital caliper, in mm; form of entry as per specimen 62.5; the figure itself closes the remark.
81.72
